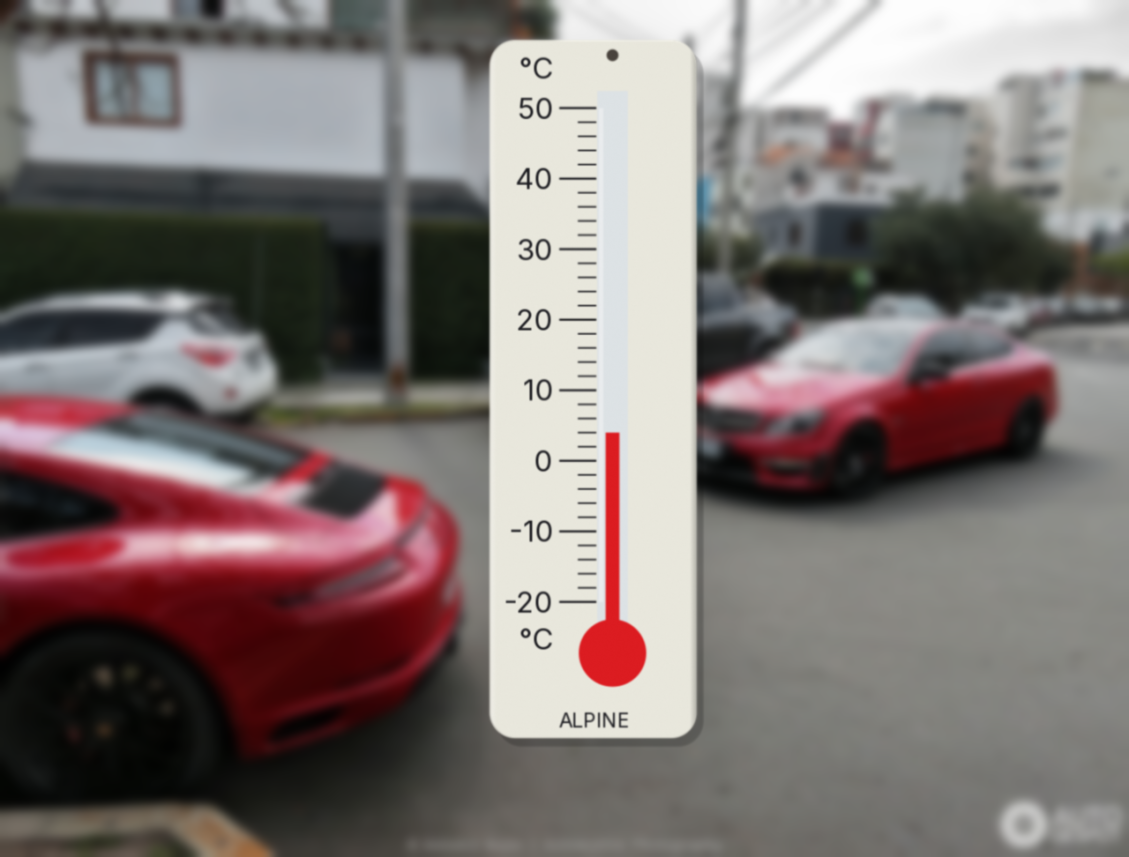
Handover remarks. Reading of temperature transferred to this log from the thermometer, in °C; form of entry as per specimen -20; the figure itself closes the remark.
4
